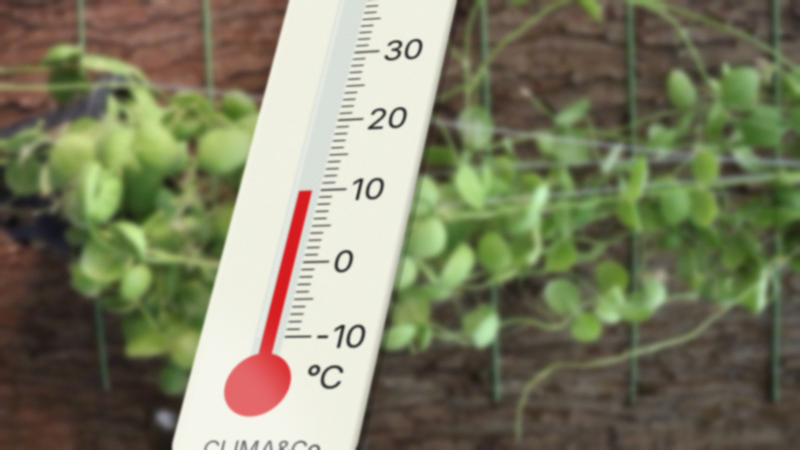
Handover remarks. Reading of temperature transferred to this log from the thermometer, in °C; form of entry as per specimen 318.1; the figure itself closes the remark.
10
